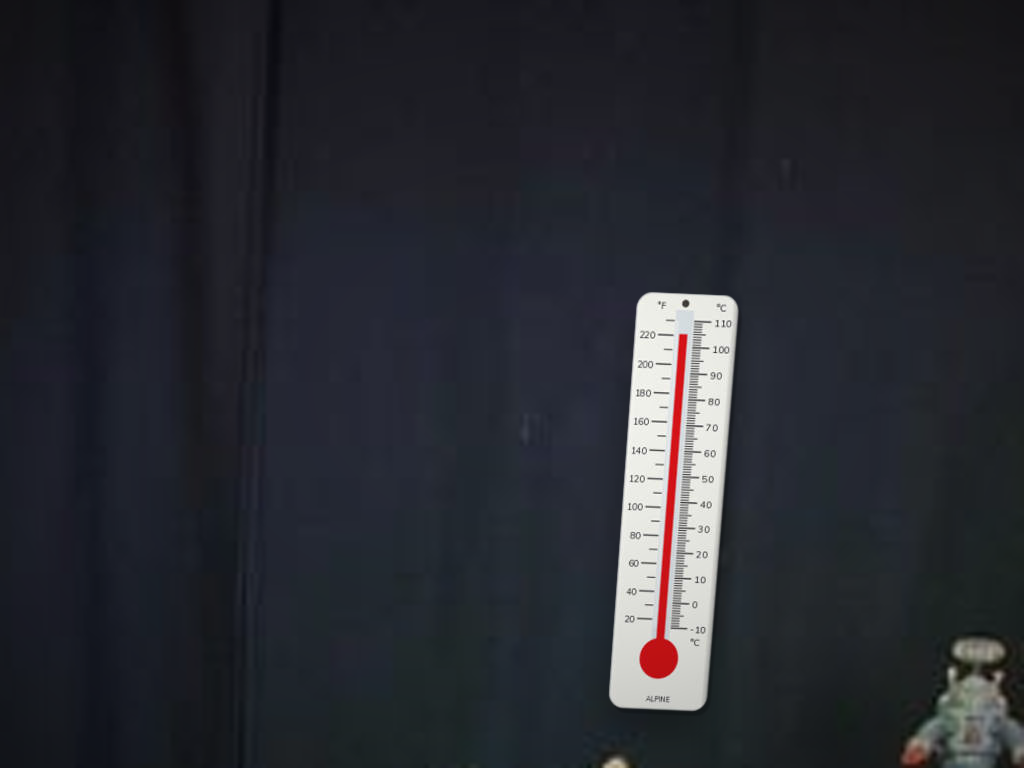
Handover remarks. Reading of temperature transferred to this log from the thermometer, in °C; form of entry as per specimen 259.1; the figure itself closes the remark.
105
